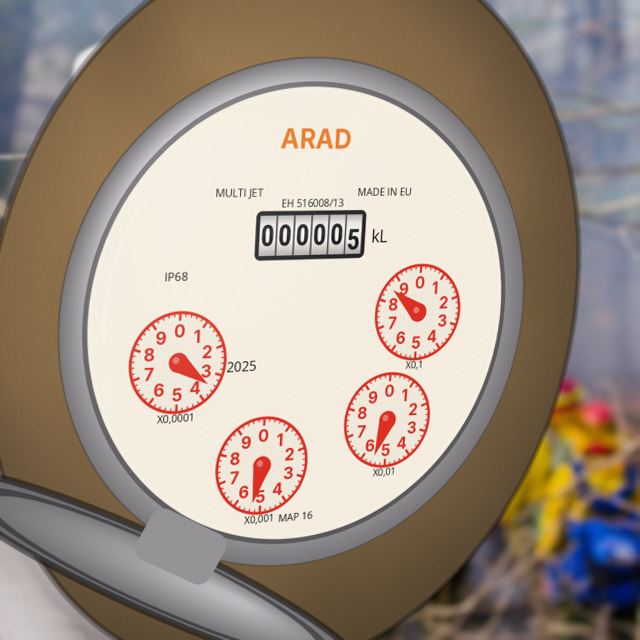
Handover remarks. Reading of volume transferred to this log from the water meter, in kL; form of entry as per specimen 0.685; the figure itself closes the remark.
4.8553
